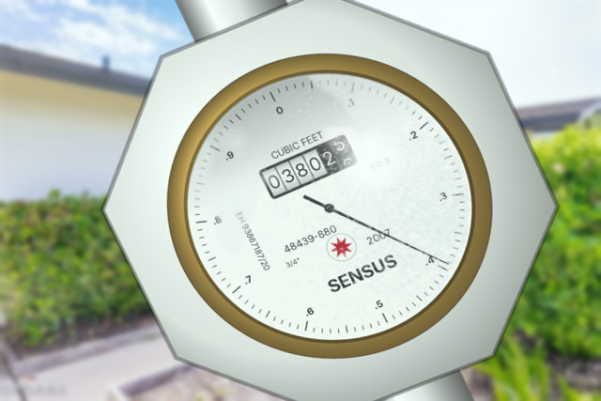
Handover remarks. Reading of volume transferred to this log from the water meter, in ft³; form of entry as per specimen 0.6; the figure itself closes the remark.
38025.39
